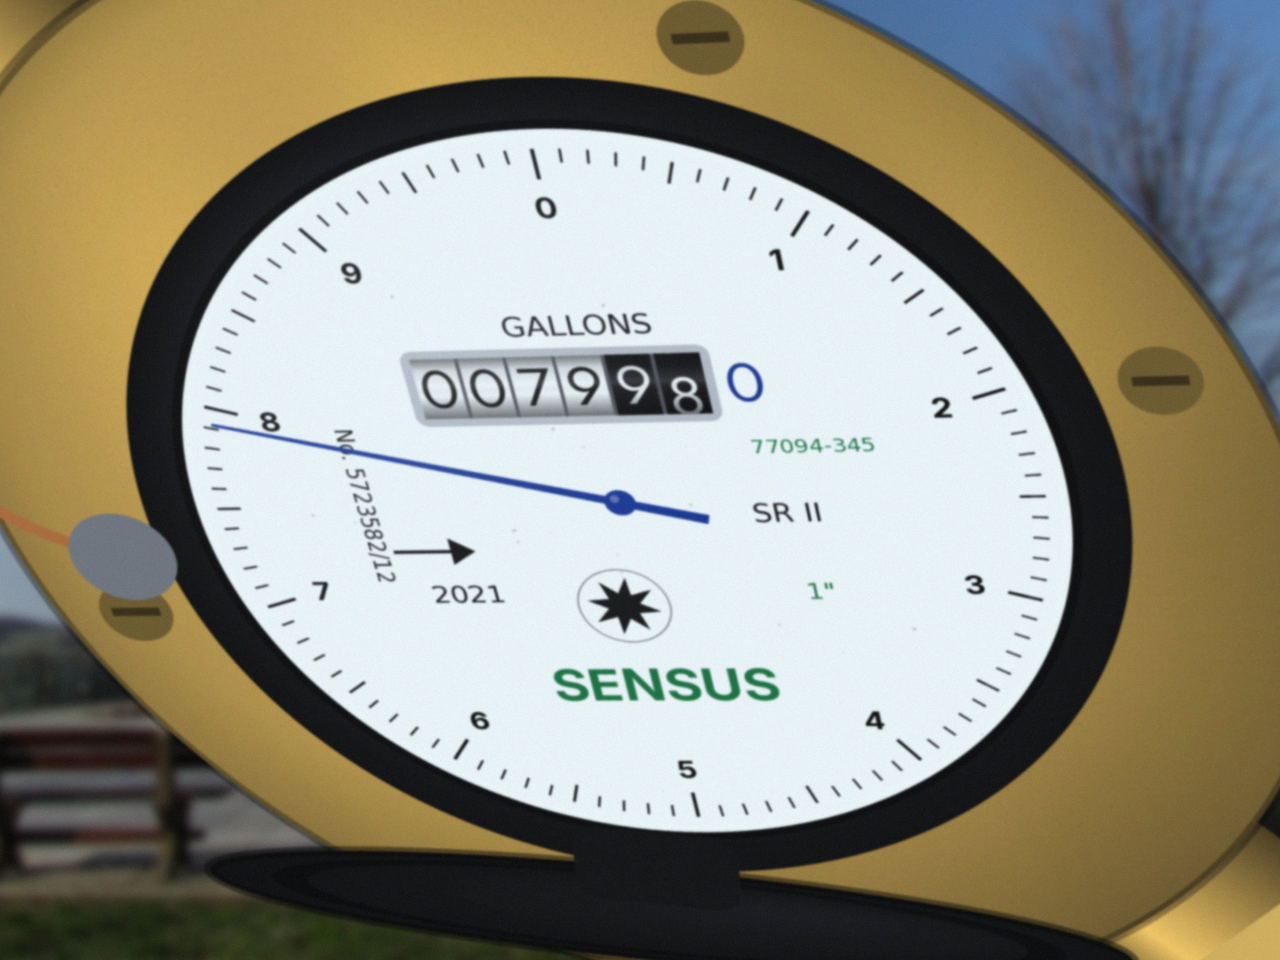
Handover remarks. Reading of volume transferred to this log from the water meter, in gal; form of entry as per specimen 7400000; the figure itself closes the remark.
79977.9
